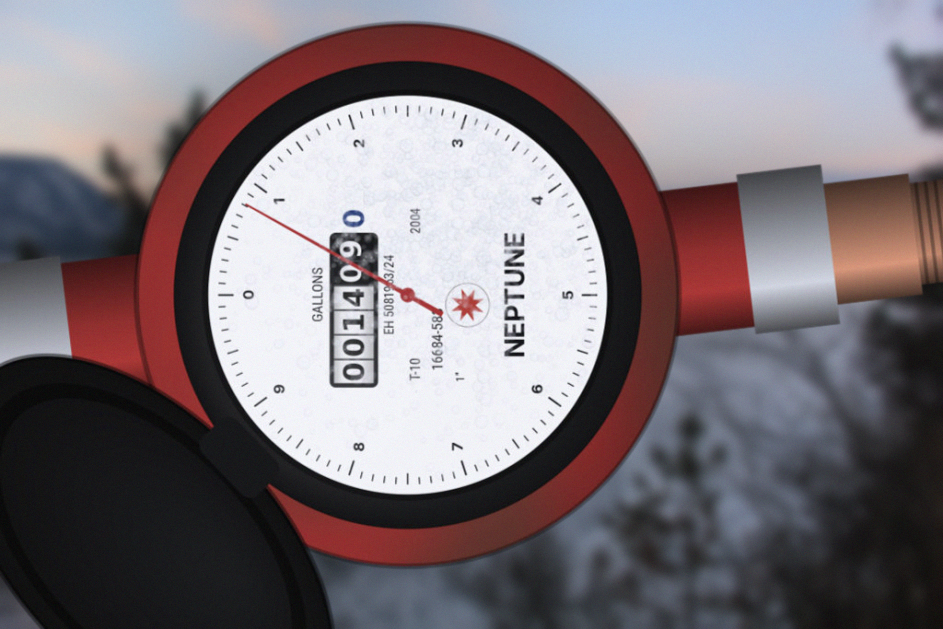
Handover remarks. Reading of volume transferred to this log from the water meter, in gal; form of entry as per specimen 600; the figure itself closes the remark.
14090.8
